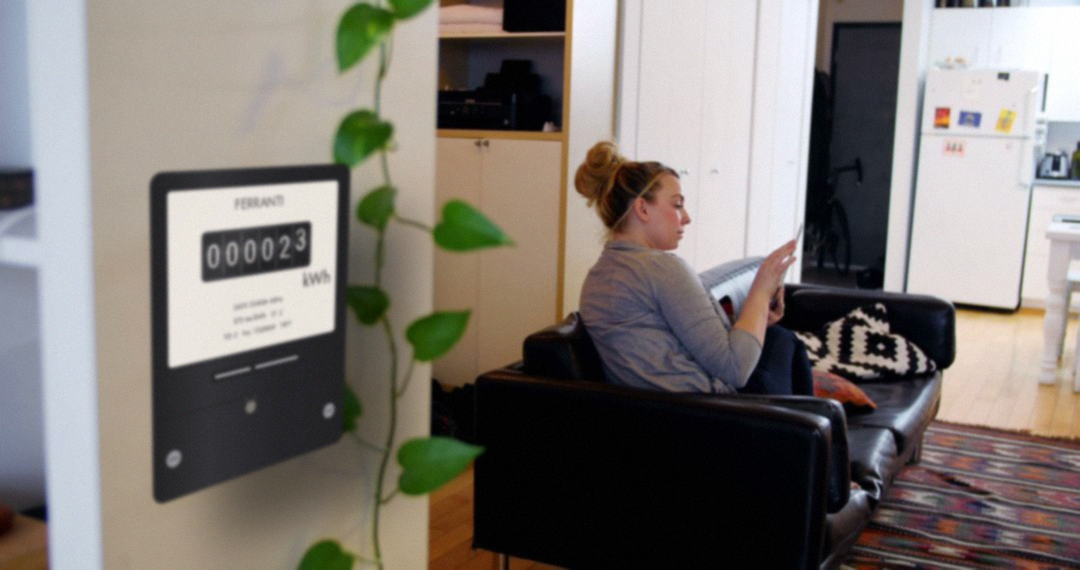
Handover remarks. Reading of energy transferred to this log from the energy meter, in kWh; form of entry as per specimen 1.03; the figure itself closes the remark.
23
